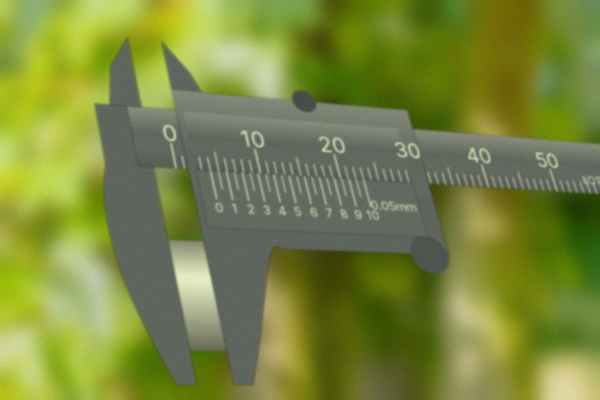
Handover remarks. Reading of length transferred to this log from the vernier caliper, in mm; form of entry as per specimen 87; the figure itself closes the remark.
4.0
